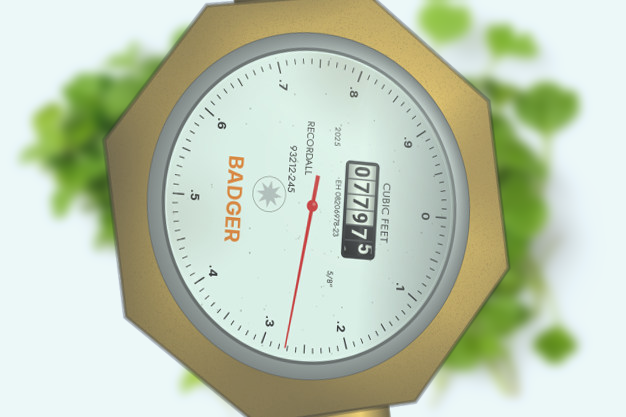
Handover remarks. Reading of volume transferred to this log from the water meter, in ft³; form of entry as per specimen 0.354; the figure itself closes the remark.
77975.27
